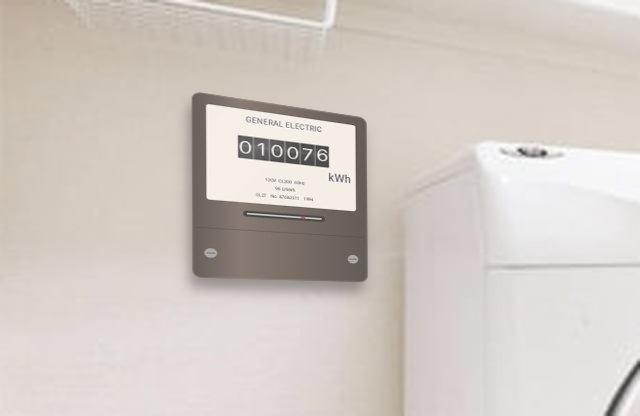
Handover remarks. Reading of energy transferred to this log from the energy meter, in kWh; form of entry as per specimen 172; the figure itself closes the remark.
10076
